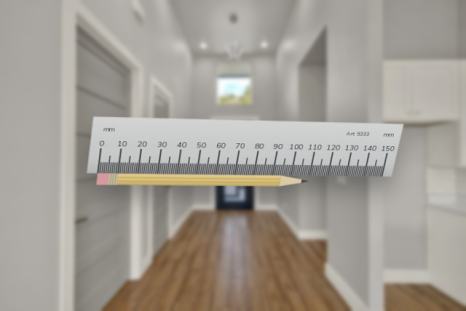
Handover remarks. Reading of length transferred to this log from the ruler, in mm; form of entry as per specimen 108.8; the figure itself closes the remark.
110
